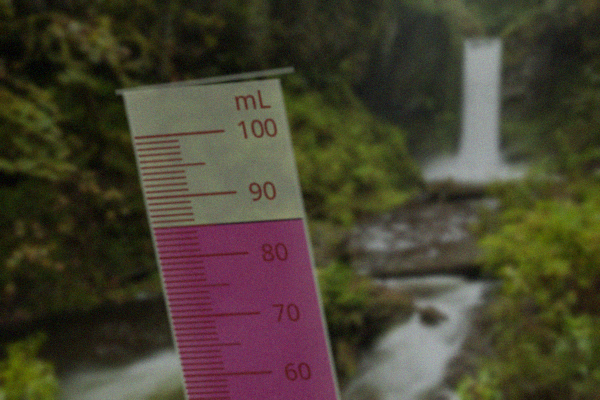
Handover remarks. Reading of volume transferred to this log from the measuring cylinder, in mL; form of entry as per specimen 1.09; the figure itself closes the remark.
85
